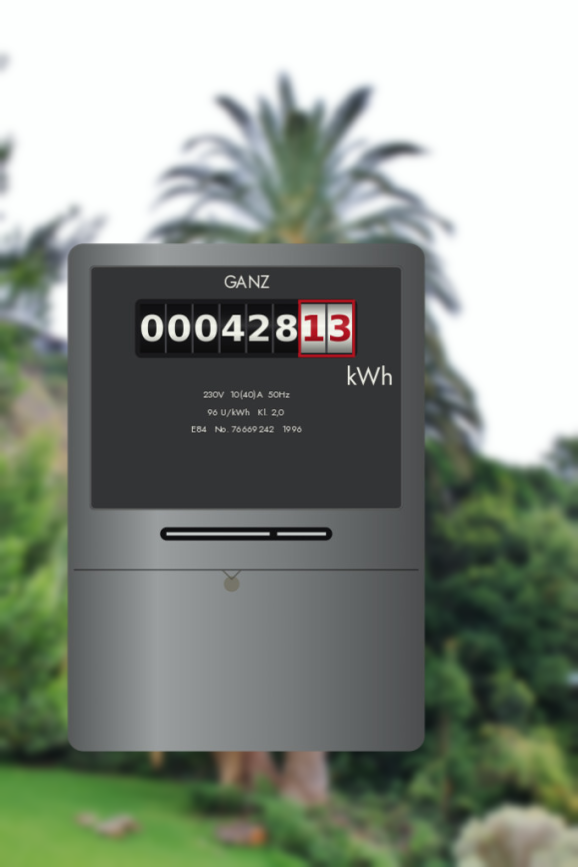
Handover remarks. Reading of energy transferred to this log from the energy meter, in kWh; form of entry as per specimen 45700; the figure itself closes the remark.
428.13
